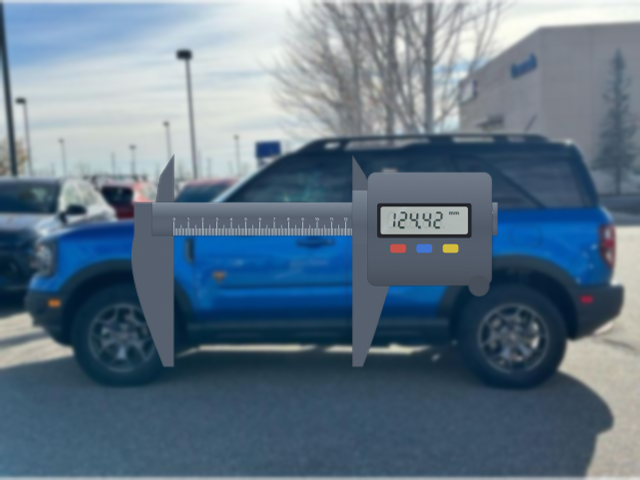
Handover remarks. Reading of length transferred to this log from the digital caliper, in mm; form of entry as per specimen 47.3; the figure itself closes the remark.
124.42
